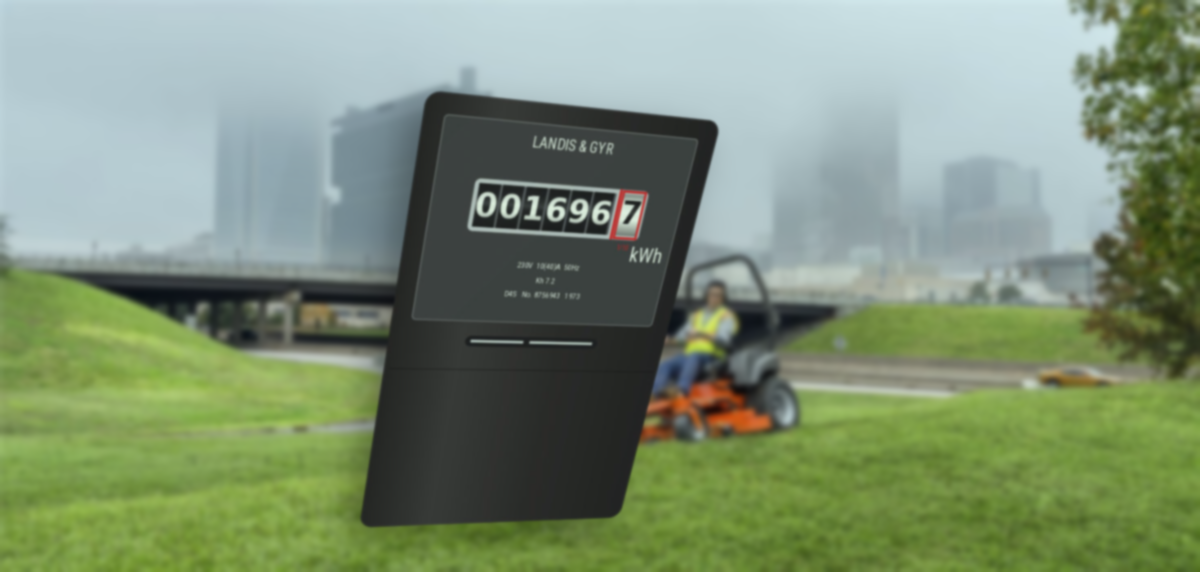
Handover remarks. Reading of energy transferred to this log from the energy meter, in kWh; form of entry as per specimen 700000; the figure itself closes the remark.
1696.7
